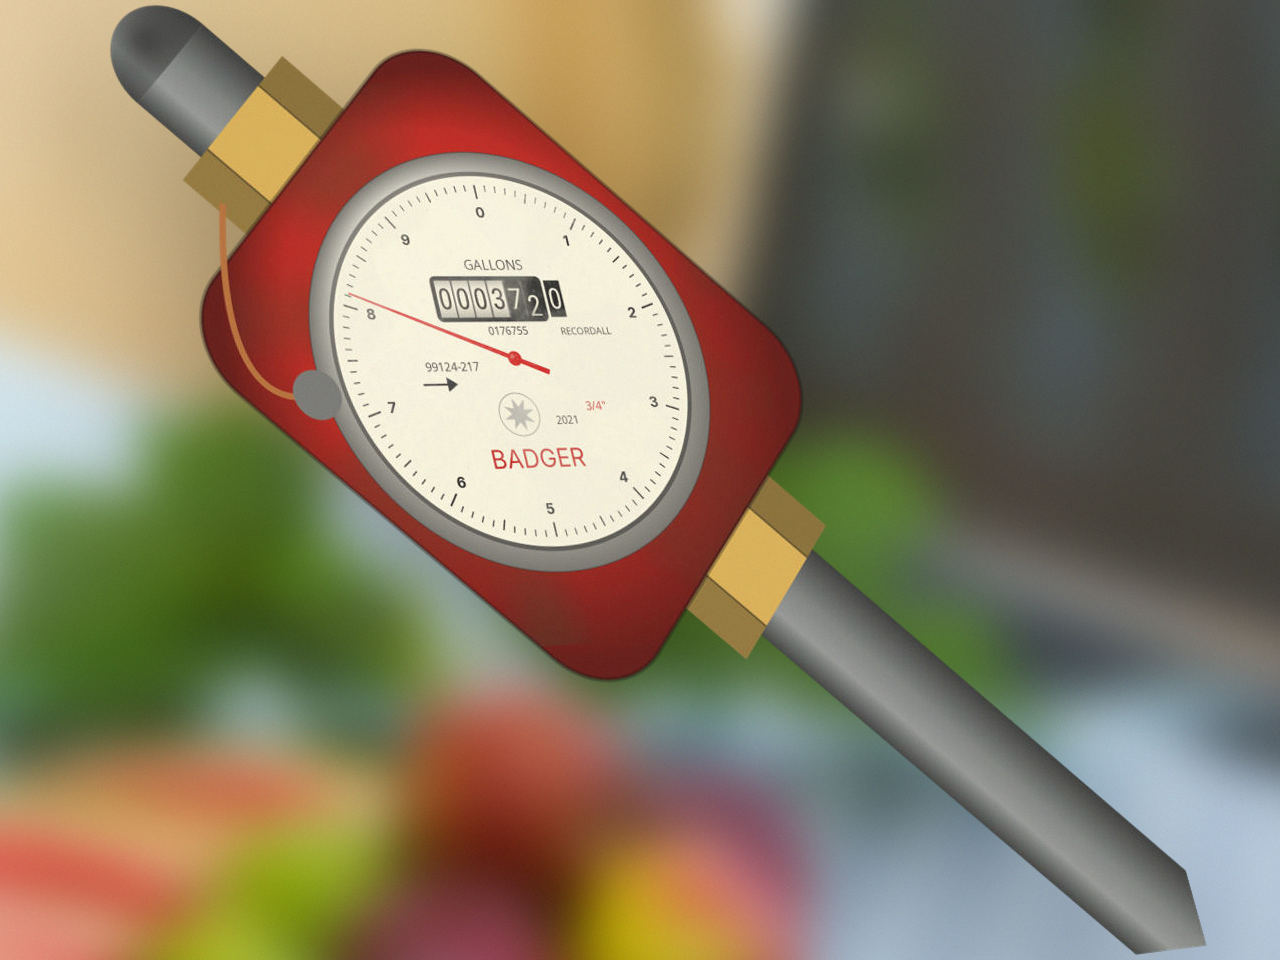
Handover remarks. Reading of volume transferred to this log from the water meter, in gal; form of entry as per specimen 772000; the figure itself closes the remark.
3718.1
